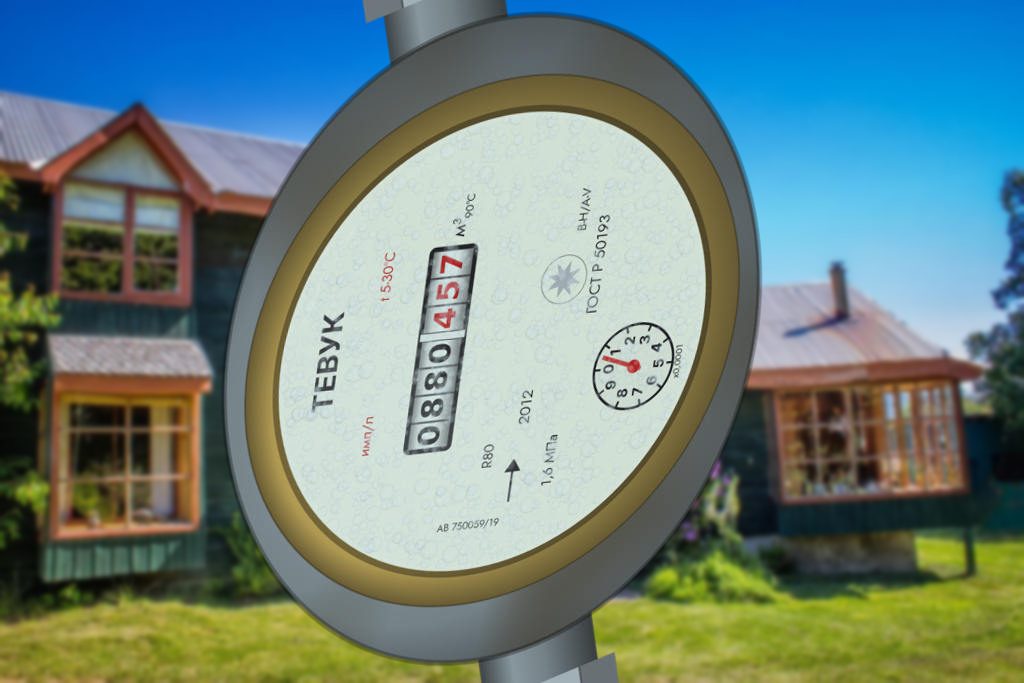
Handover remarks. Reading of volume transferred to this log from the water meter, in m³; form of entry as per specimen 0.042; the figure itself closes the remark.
880.4570
